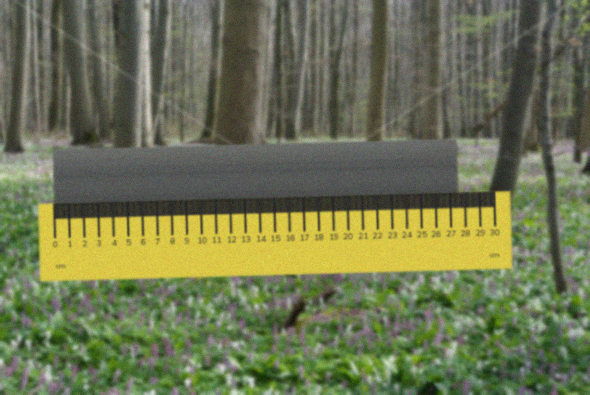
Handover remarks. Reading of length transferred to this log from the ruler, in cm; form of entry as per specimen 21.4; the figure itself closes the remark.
27.5
